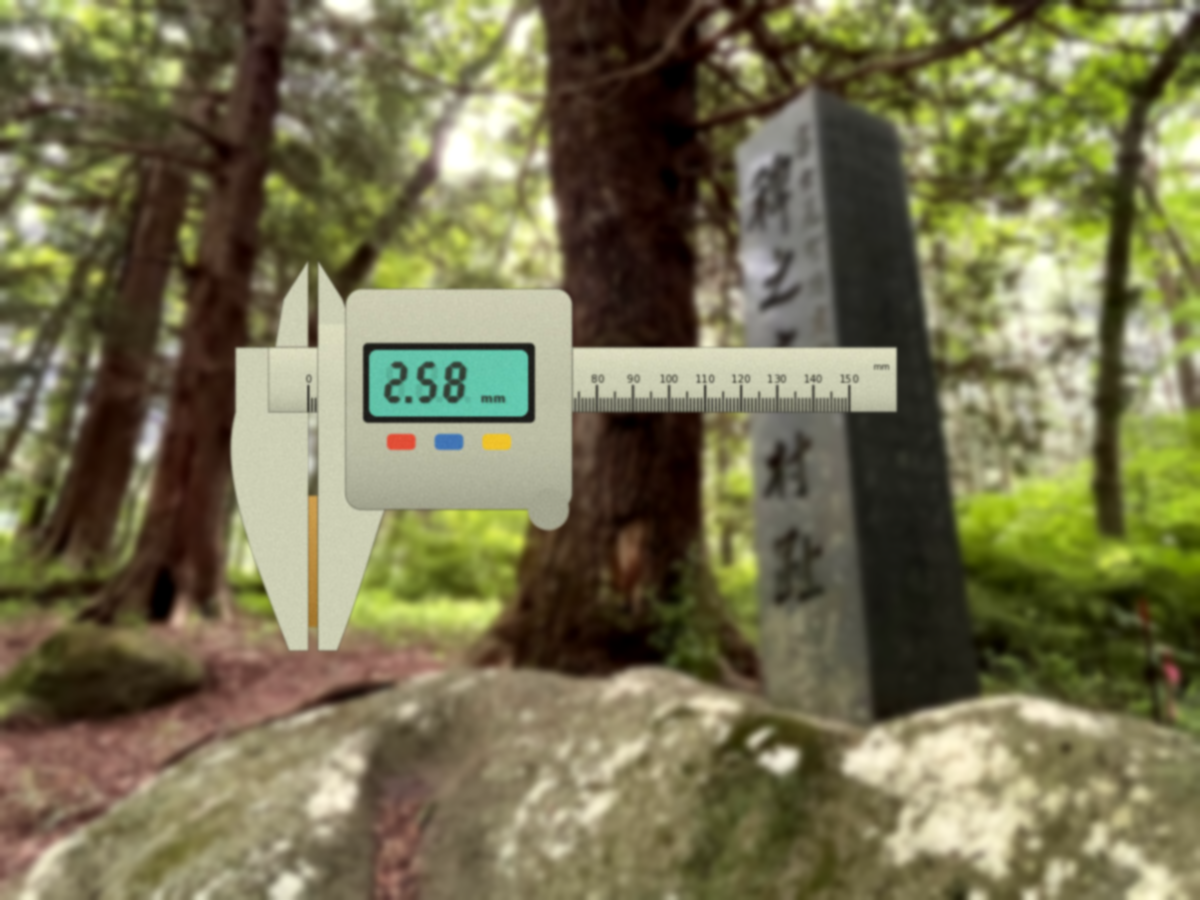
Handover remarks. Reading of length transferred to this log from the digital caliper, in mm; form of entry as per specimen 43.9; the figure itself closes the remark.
2.58
